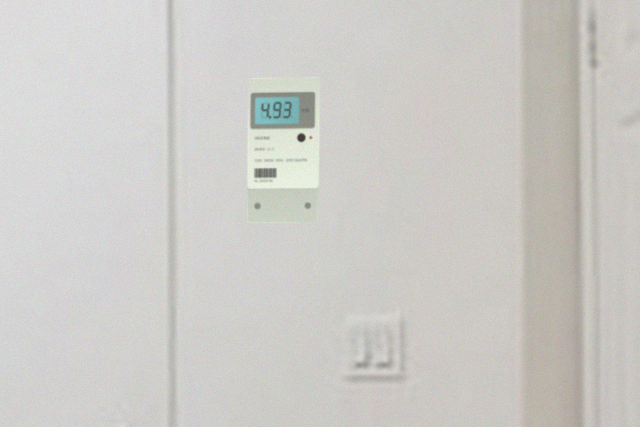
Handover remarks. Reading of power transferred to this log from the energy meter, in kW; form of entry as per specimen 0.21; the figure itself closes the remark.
4.93
